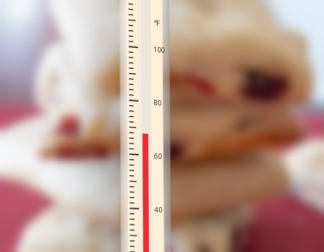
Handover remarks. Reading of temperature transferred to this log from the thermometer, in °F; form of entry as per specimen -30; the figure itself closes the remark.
68
